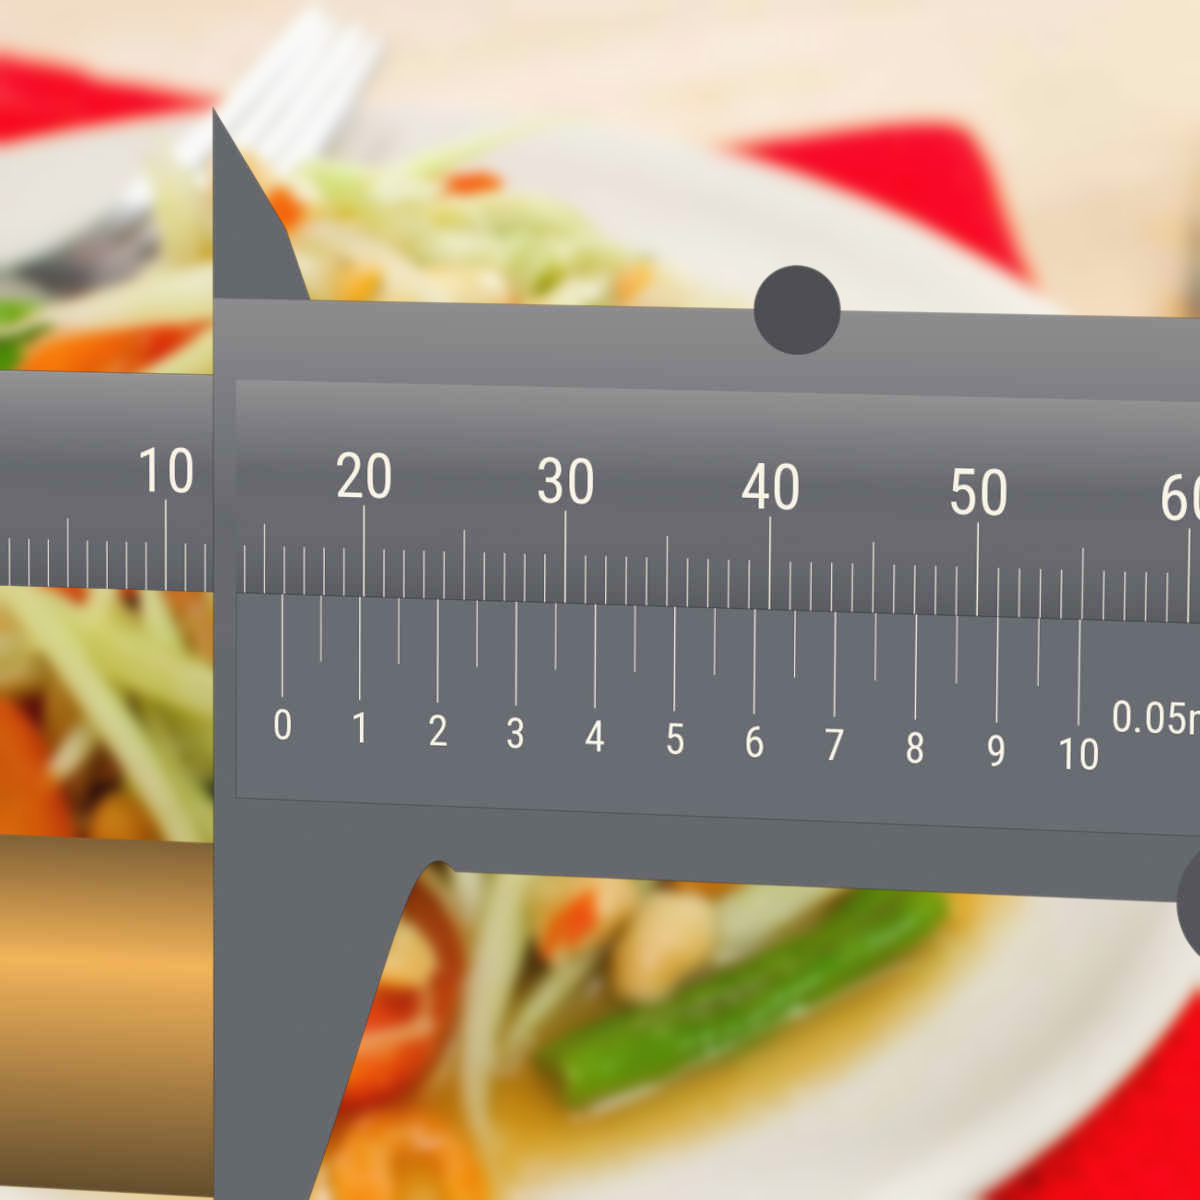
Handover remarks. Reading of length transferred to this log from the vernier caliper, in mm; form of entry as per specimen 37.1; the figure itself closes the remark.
15.9
